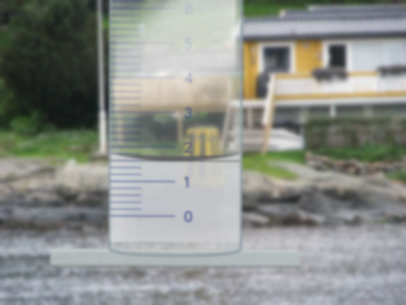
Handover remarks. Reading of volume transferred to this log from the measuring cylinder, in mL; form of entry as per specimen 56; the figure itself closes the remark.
1.6
